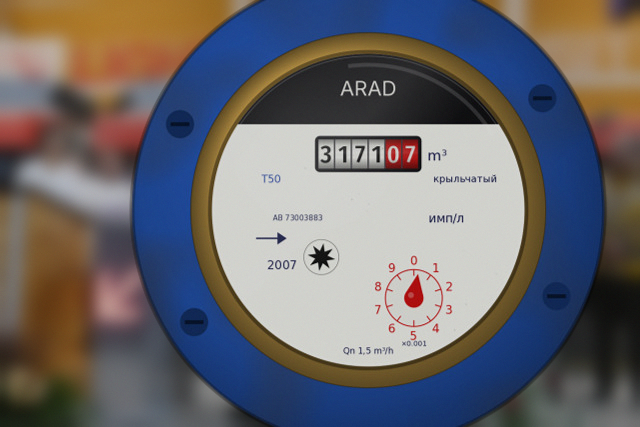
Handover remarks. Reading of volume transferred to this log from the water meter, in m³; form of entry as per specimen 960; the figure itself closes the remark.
3171.070
